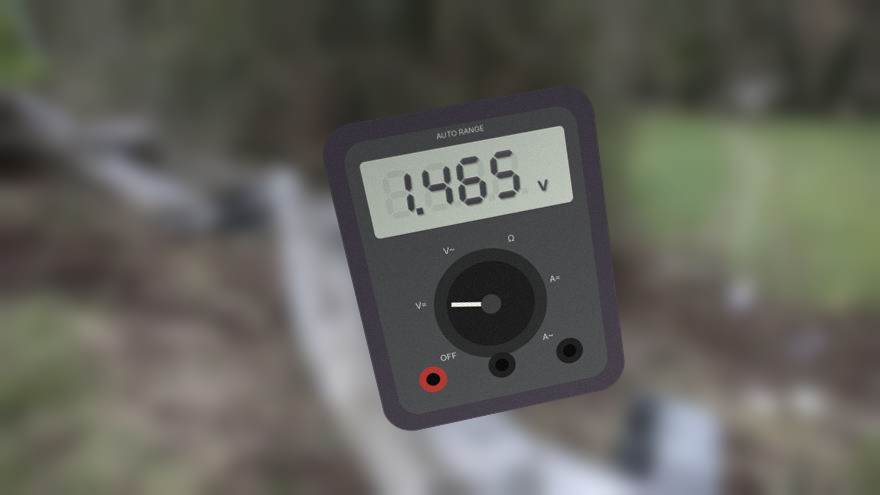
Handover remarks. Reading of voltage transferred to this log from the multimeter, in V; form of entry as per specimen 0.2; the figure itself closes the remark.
1.465
